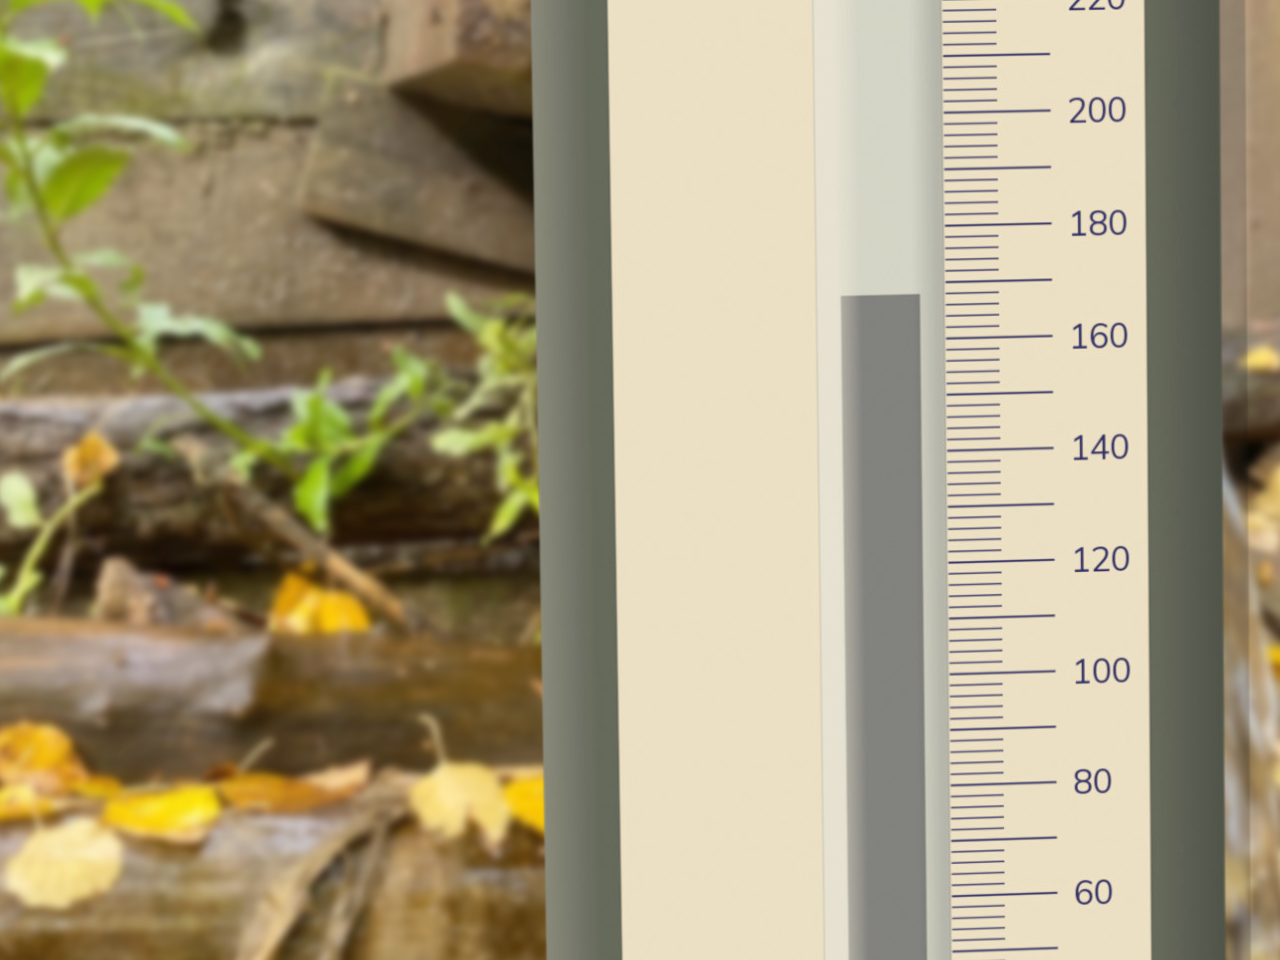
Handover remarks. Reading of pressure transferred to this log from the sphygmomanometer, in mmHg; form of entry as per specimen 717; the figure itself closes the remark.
168
